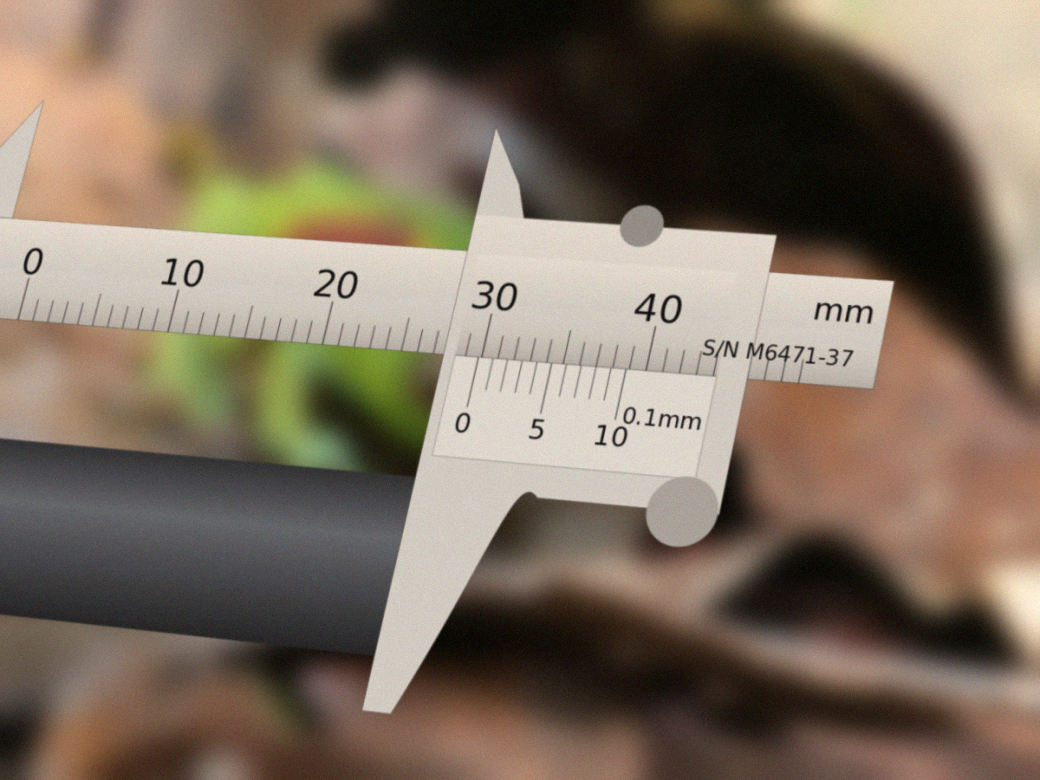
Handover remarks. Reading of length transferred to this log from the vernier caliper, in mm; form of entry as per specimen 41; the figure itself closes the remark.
29.8
